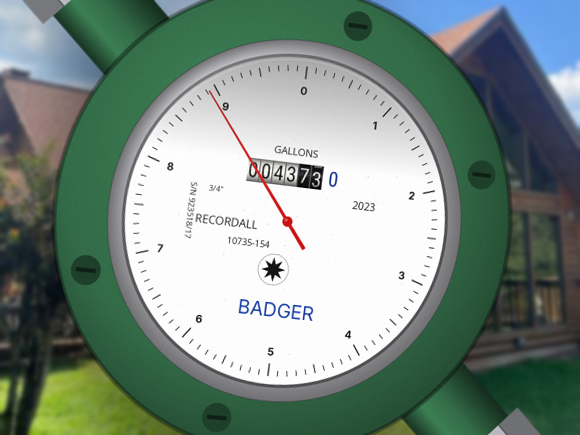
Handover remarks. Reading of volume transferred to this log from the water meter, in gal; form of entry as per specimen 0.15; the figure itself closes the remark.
43728.9
